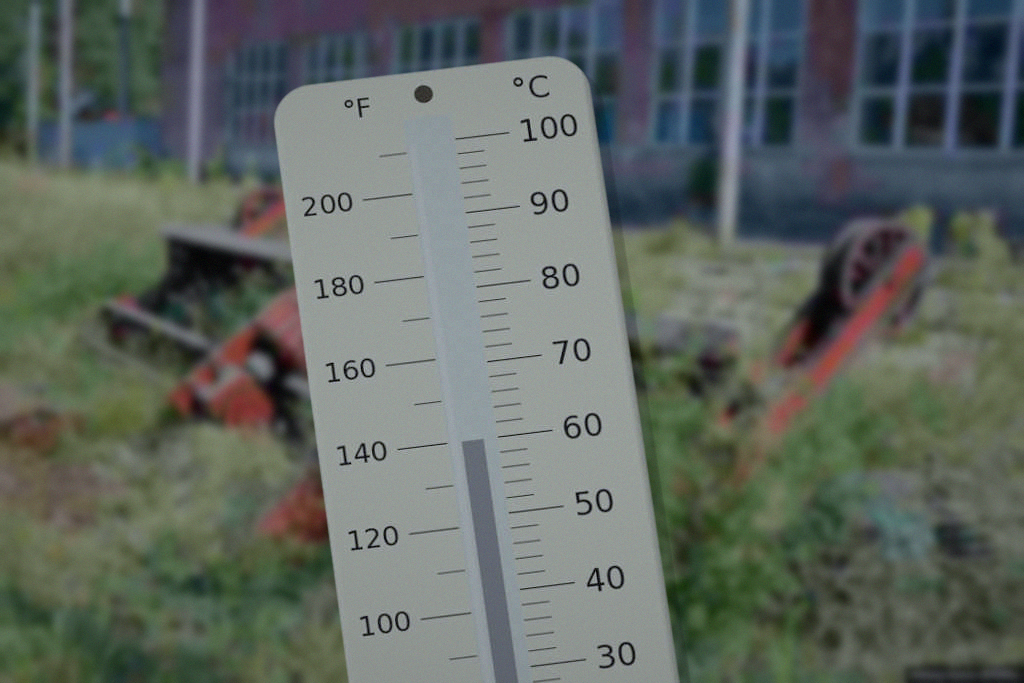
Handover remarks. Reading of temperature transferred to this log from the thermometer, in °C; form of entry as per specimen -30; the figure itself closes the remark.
60
